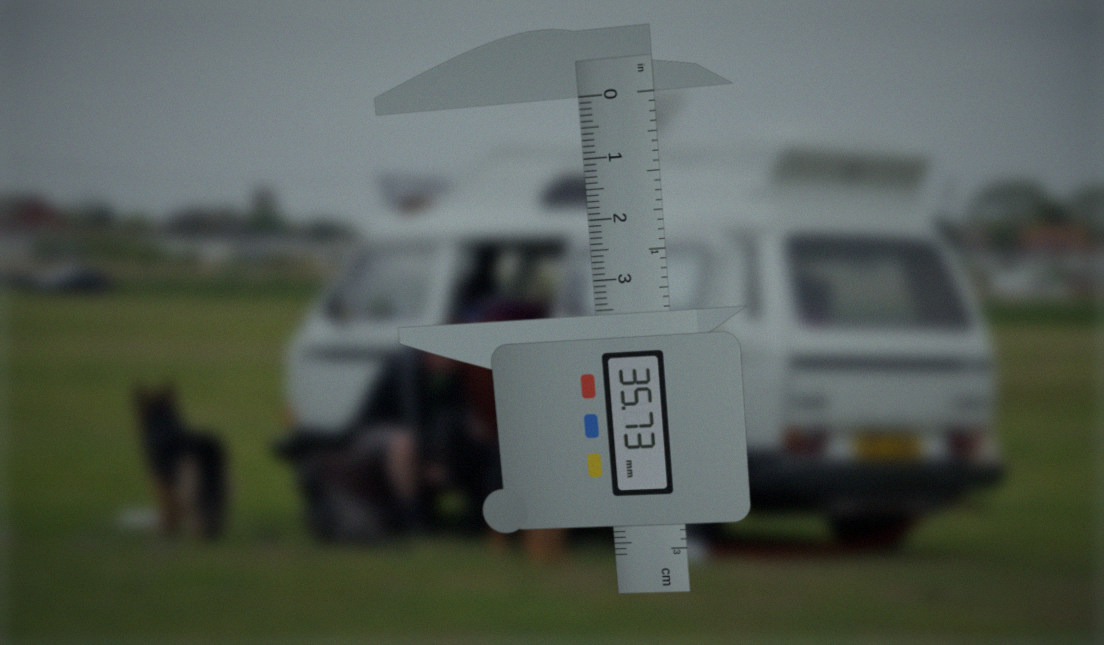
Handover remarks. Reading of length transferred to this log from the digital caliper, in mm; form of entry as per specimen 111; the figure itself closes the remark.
35.73
